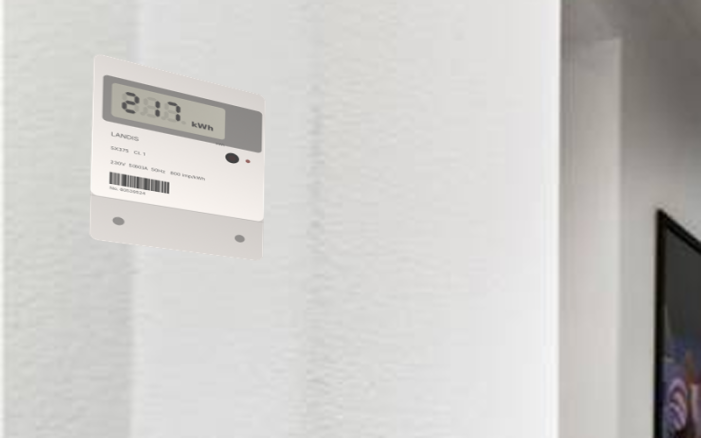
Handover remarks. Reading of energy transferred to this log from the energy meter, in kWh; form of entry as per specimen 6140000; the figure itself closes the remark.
217
